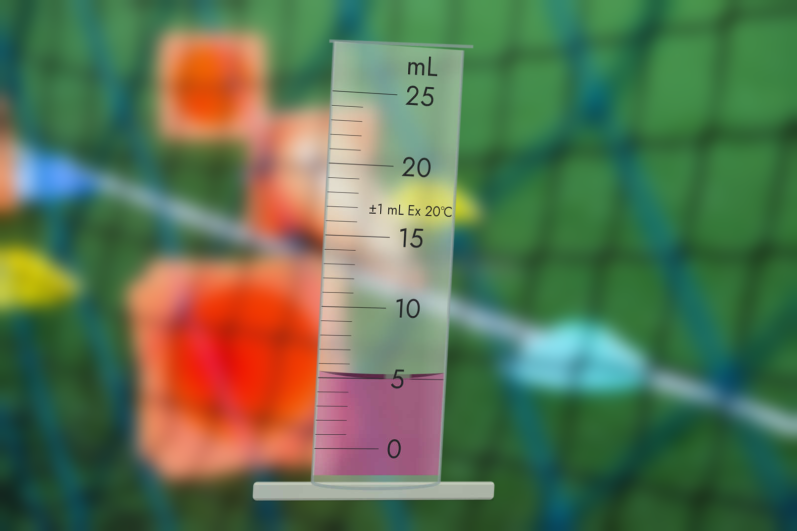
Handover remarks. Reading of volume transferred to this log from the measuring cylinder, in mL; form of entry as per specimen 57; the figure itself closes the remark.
5
